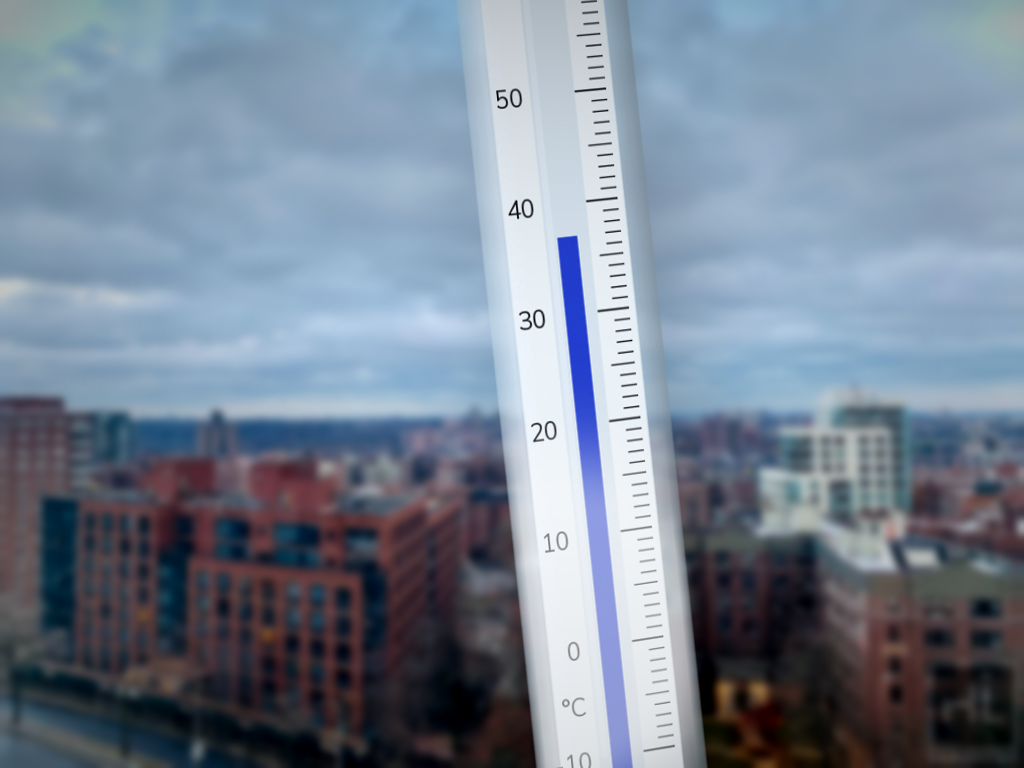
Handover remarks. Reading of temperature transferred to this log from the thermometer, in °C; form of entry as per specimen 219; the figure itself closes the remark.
37
